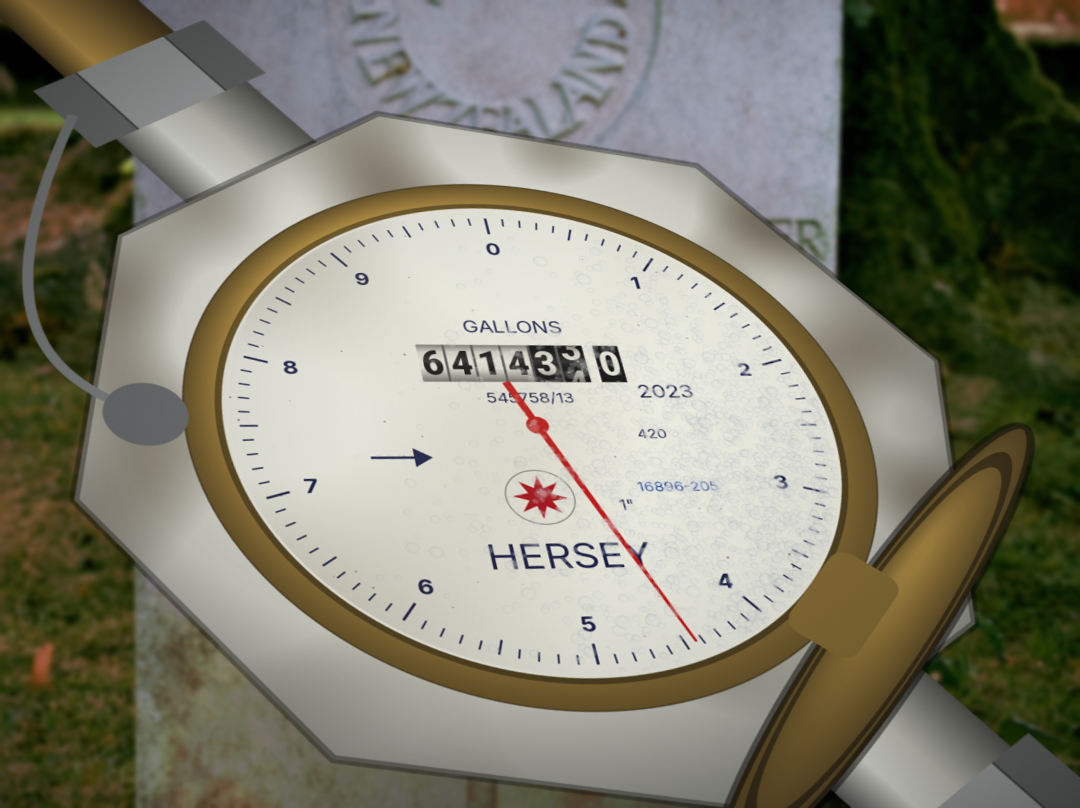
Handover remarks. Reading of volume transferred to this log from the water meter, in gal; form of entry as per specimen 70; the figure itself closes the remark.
6414334.4
